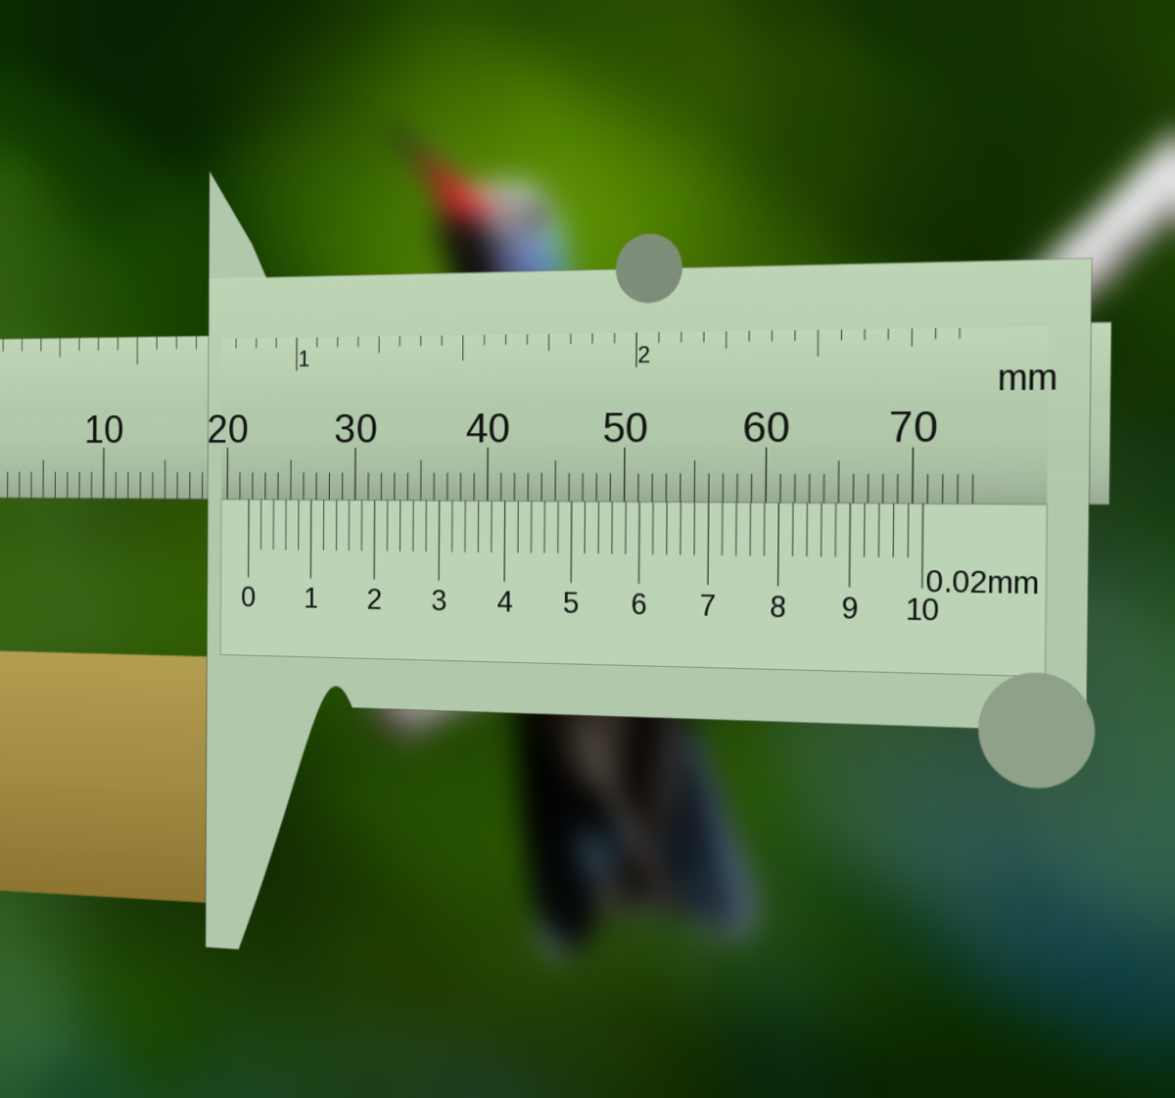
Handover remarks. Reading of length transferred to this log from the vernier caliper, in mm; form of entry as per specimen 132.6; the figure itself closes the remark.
21.7
